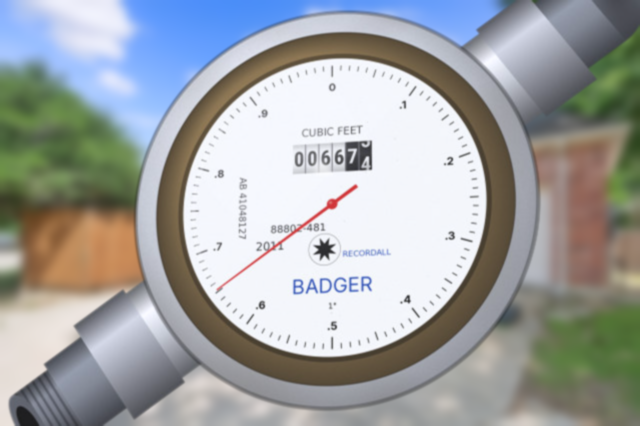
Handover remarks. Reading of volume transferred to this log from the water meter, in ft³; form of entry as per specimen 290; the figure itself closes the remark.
6673.65
